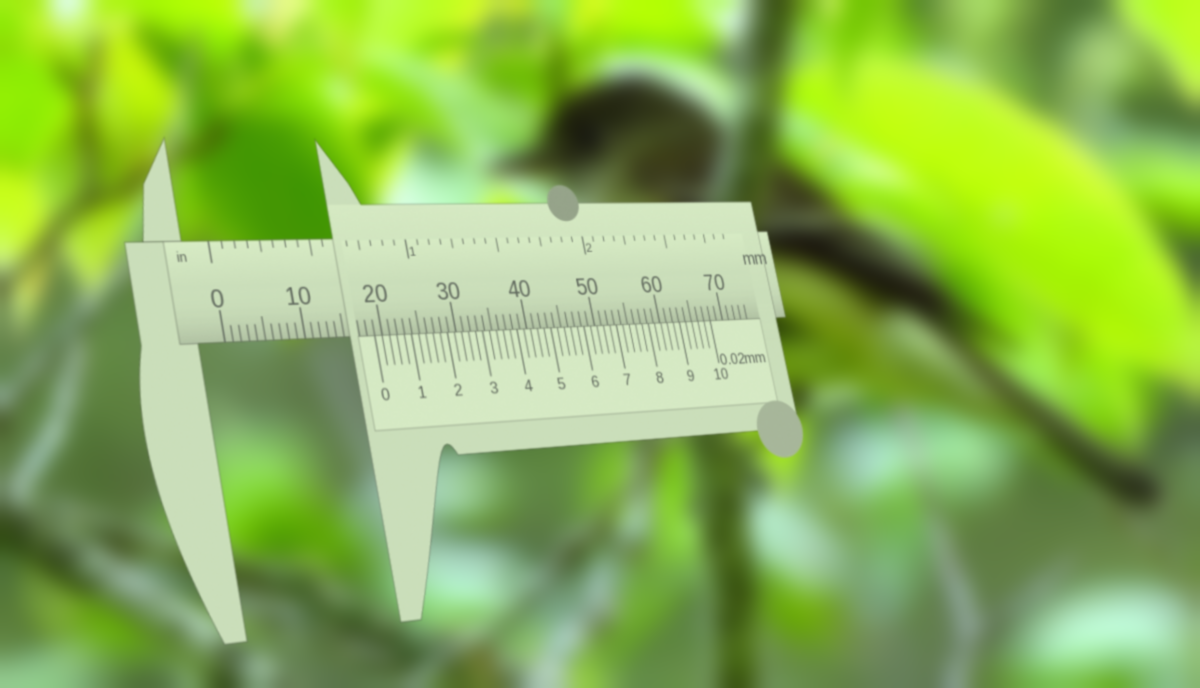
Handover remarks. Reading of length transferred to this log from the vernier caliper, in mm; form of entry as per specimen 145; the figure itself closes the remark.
19.0
